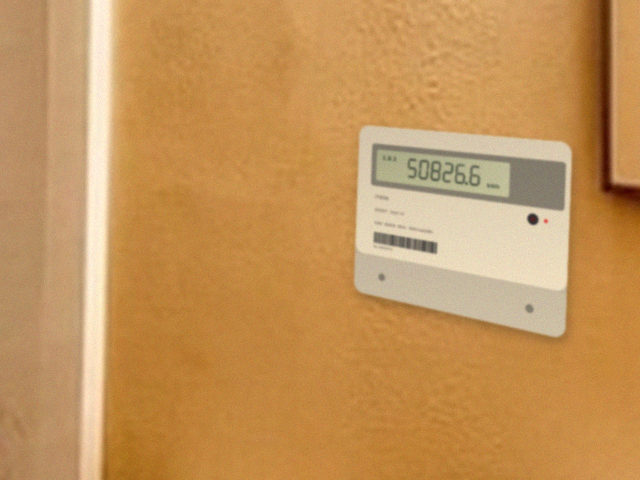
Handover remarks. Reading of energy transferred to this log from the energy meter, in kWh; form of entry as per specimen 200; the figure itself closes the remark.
50826.6
